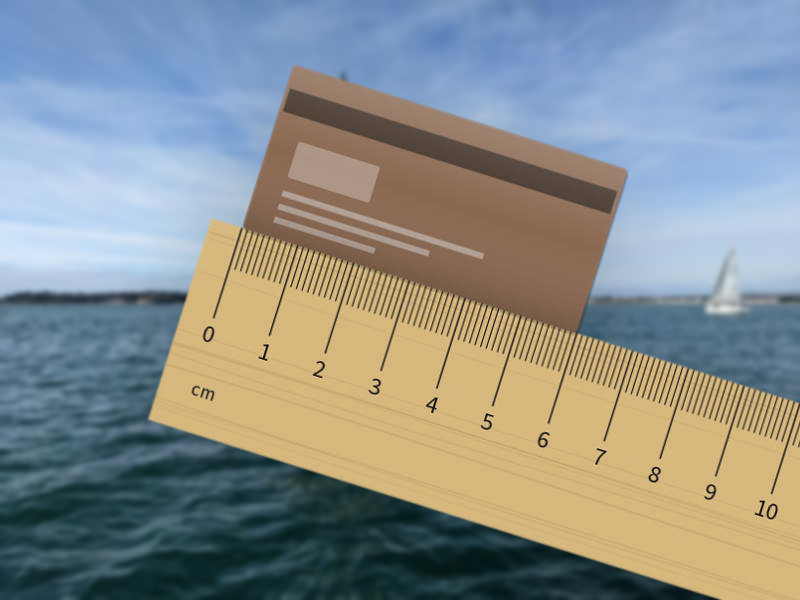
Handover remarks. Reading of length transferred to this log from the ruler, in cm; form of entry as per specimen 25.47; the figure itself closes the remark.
6
